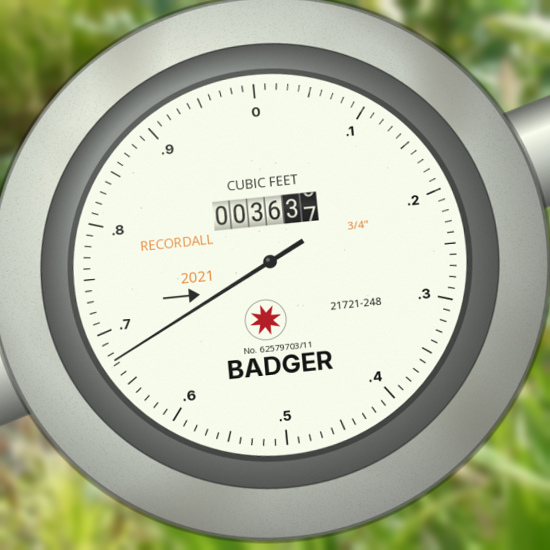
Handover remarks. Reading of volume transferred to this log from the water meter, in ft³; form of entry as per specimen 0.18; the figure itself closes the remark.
3636.67
